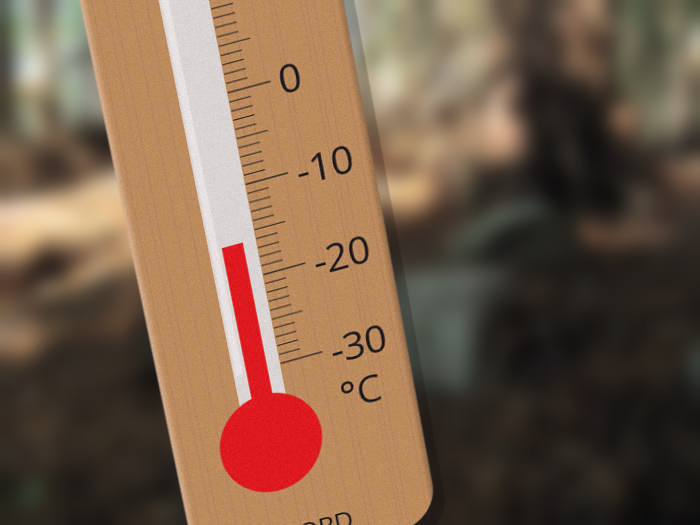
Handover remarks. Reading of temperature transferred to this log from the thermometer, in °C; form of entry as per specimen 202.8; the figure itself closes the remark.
-16
